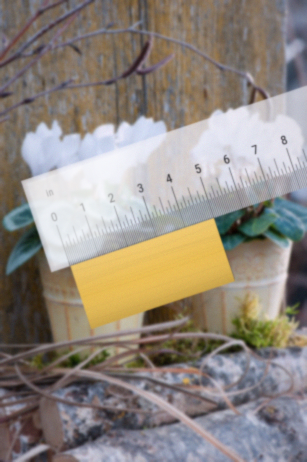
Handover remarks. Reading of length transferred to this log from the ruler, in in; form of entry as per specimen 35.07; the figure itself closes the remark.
5
